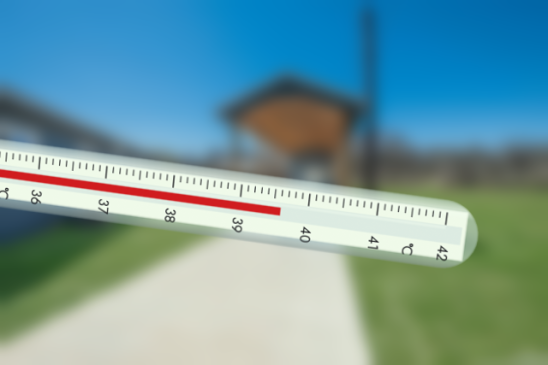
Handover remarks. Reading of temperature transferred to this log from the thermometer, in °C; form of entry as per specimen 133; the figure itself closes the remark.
39.6
